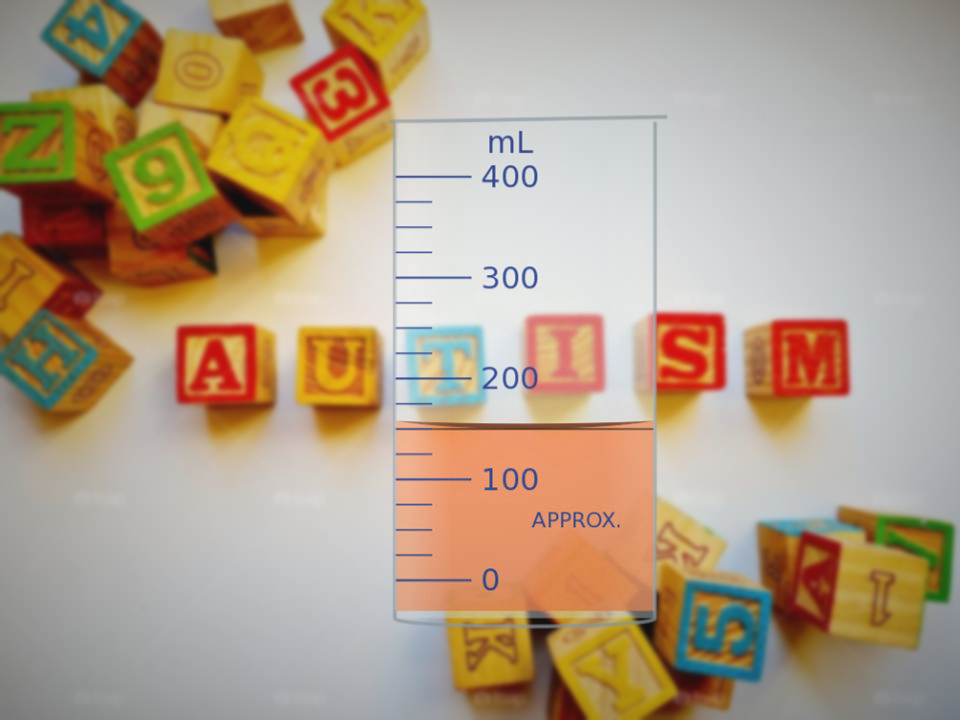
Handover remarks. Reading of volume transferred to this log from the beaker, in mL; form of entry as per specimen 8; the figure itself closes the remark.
150
